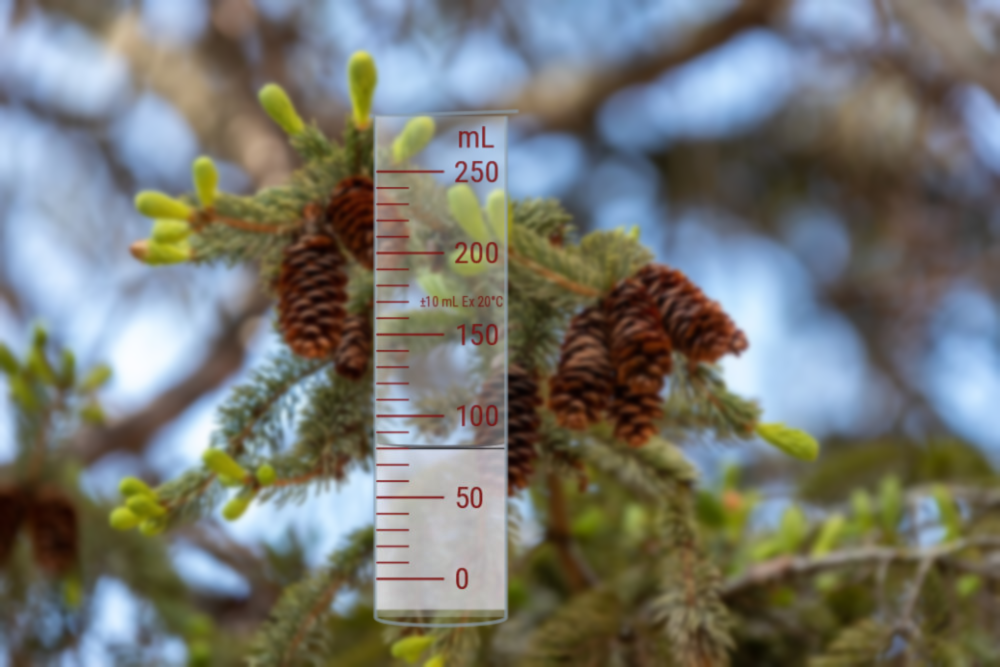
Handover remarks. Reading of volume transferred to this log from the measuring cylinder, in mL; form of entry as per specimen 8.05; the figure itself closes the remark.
80
